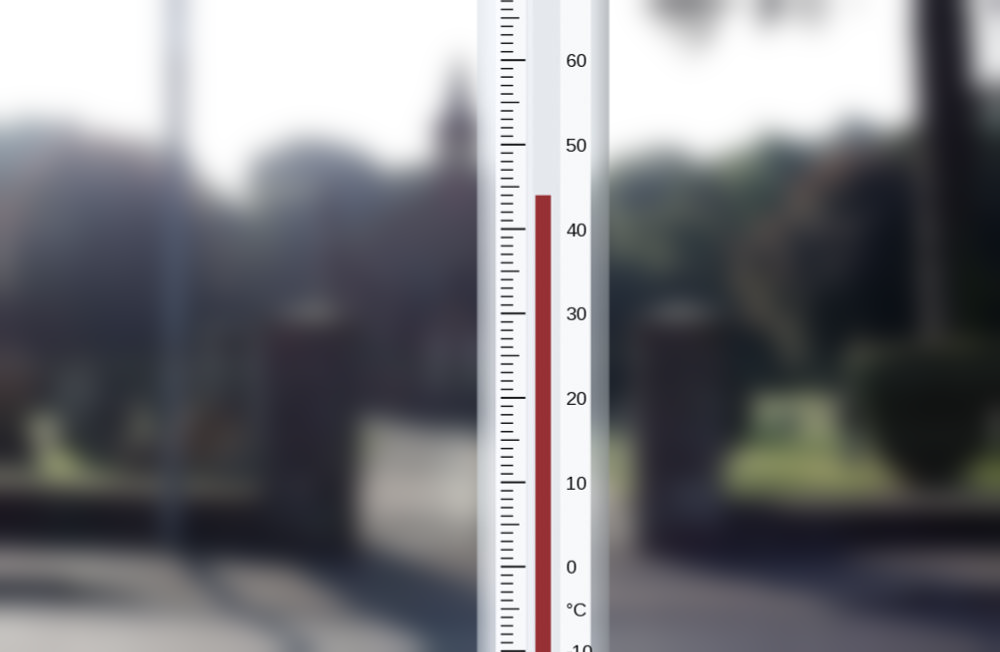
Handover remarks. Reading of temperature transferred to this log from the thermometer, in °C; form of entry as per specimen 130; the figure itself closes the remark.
44
